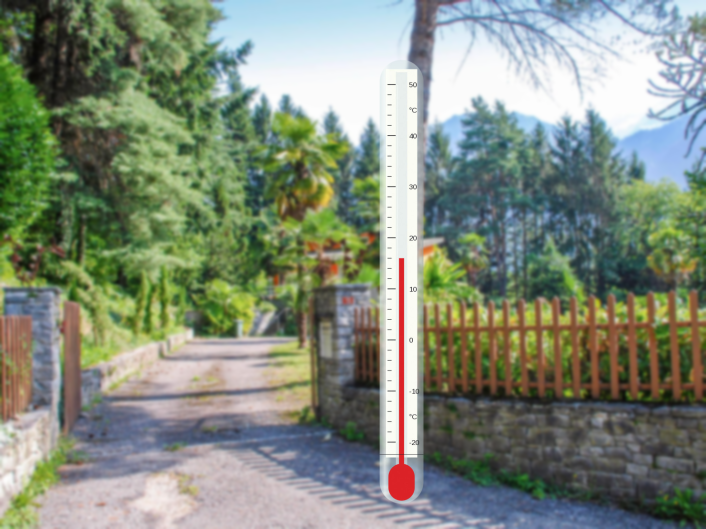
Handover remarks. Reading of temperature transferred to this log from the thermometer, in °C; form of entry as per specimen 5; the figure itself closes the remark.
16
